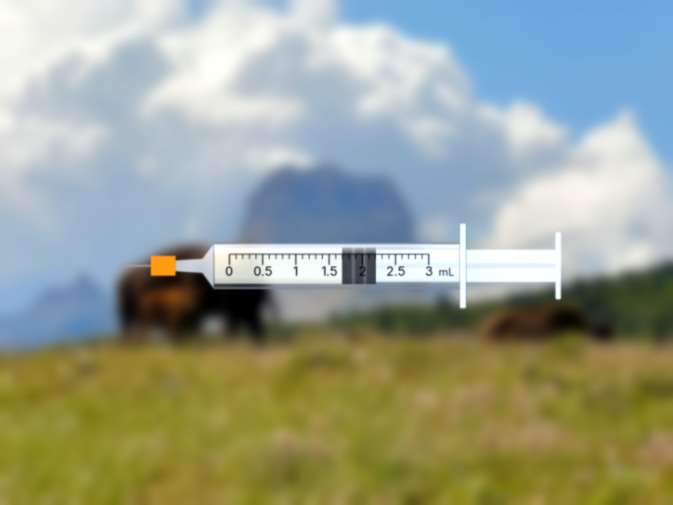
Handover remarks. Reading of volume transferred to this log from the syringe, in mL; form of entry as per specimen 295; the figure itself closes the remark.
1.7
